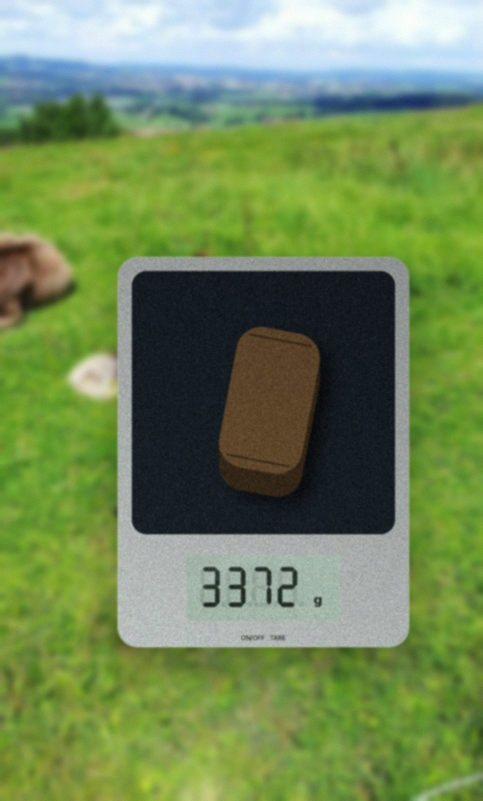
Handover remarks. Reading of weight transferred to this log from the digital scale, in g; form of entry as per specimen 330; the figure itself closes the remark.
3372
